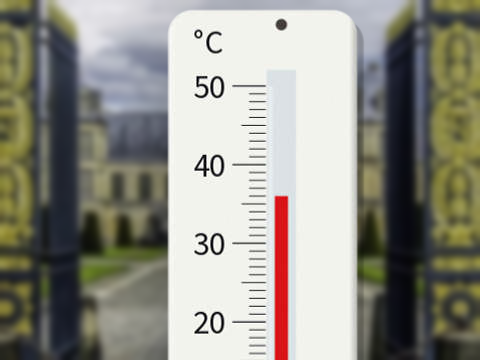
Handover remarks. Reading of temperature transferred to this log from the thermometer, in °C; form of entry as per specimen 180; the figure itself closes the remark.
36
